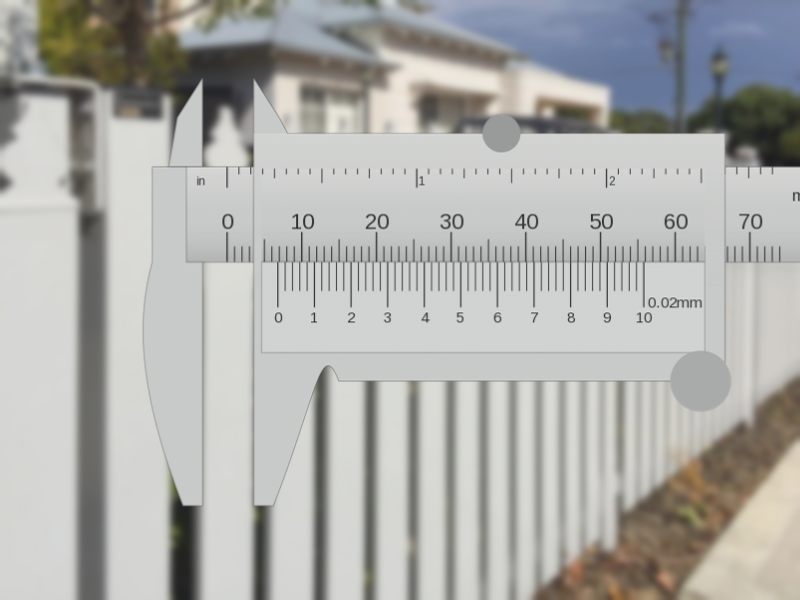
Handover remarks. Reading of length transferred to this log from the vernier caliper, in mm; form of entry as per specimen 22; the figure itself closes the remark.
6.8
